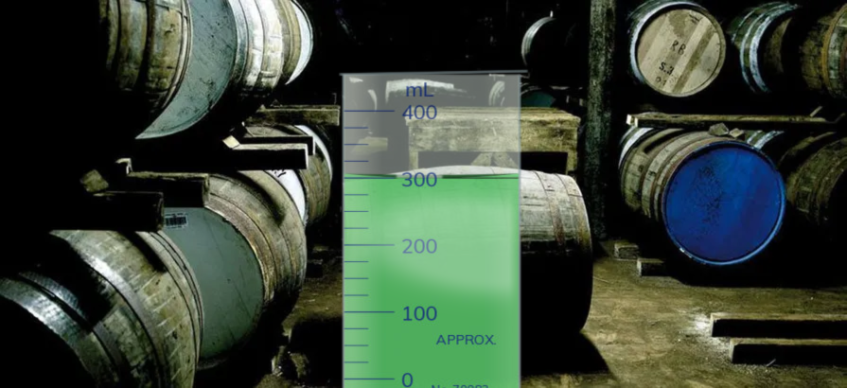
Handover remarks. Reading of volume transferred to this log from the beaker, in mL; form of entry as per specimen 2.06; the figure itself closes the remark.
300
